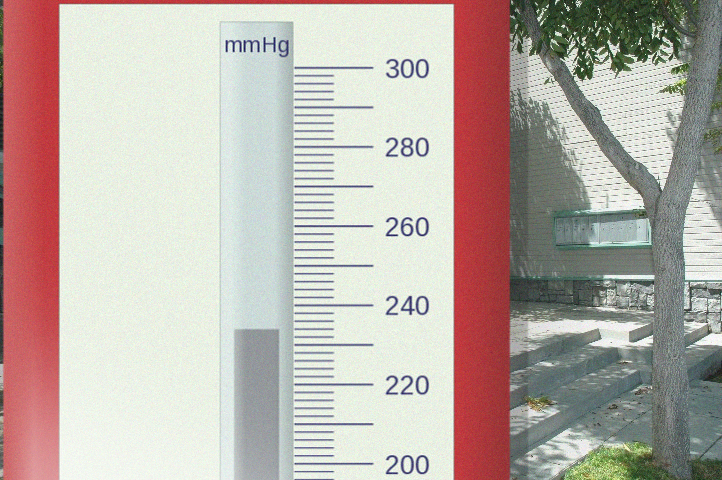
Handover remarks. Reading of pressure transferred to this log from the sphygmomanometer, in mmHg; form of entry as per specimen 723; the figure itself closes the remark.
234
